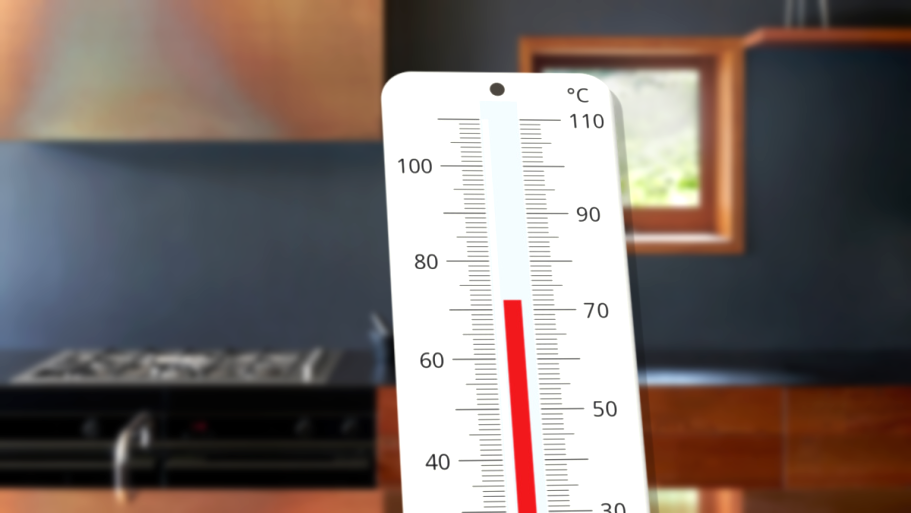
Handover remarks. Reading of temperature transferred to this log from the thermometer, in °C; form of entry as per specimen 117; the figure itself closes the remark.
72
